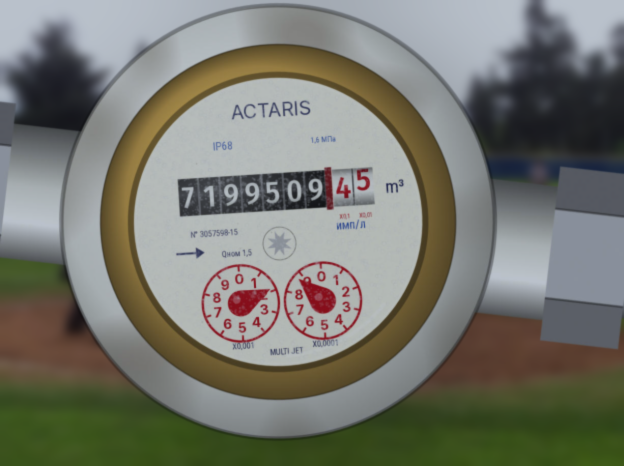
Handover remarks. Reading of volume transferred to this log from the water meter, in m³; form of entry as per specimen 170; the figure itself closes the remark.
7199509.4518
